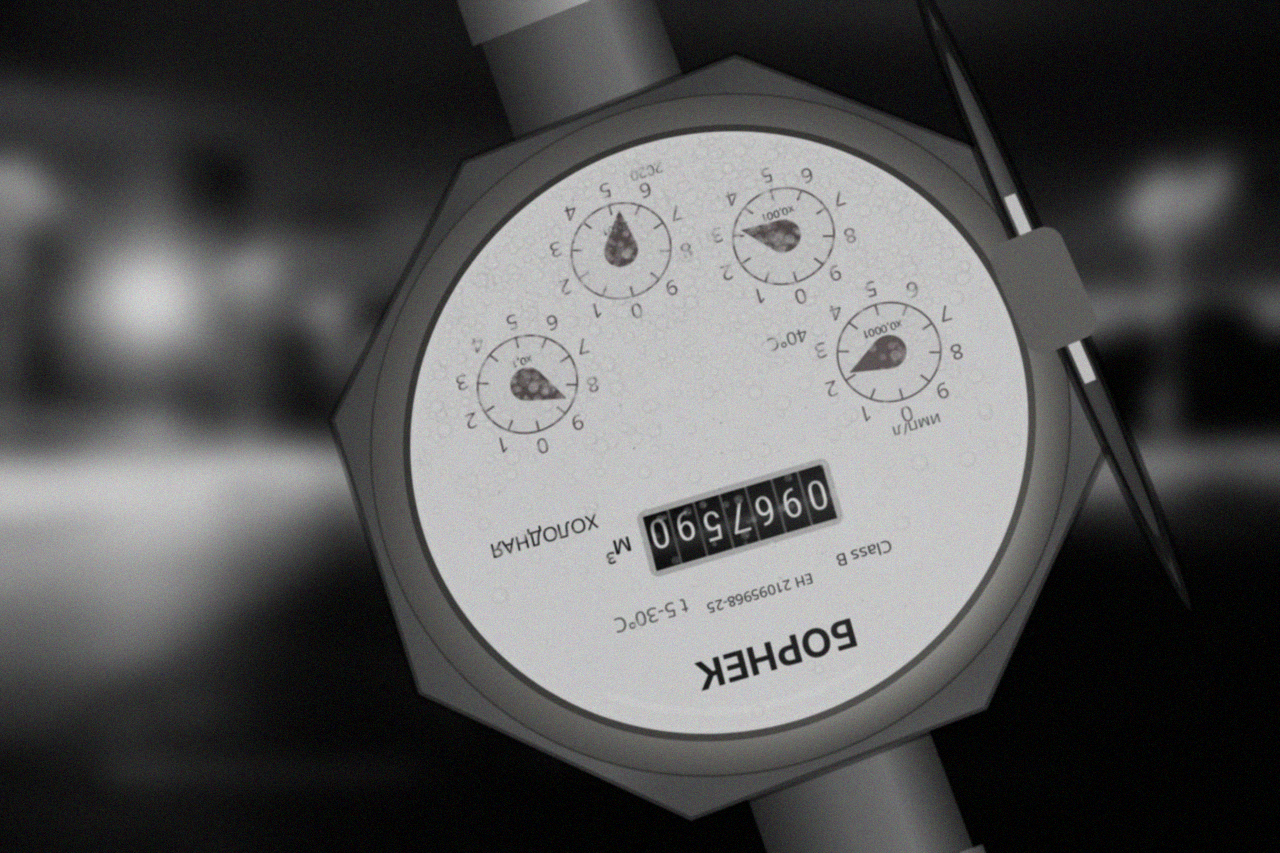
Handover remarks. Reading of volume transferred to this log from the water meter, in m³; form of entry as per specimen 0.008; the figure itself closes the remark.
967589.8532
